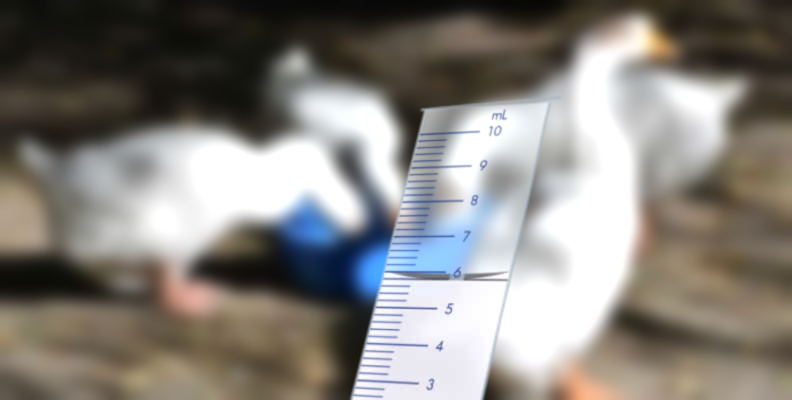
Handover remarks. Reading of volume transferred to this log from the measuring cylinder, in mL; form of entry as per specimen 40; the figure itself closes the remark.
5.8
